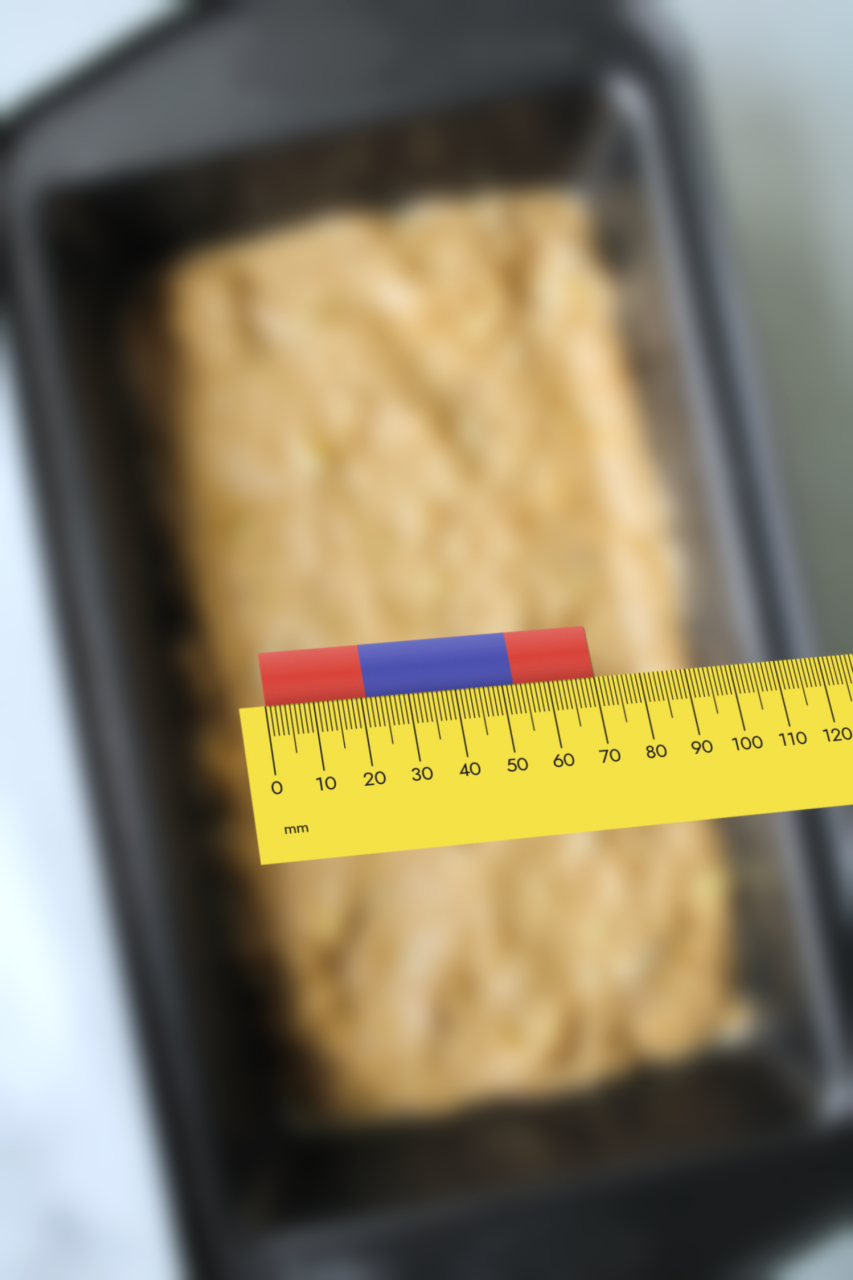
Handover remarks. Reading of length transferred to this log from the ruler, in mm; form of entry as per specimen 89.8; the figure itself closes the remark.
70
